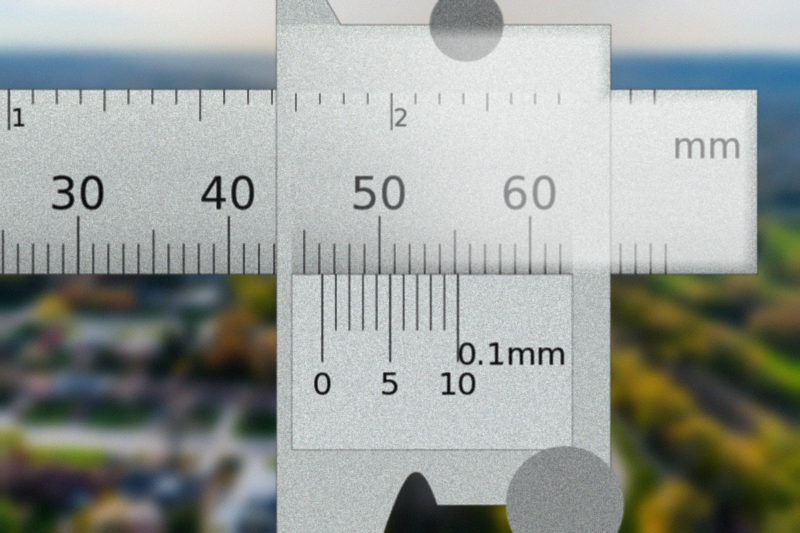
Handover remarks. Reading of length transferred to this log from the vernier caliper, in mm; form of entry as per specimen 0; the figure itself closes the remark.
46.2
